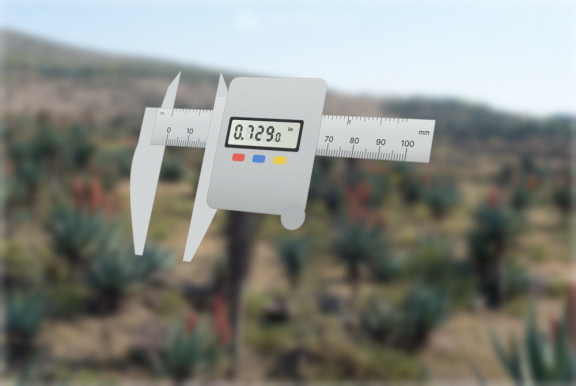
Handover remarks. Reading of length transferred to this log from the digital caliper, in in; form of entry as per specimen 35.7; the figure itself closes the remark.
0.7290
